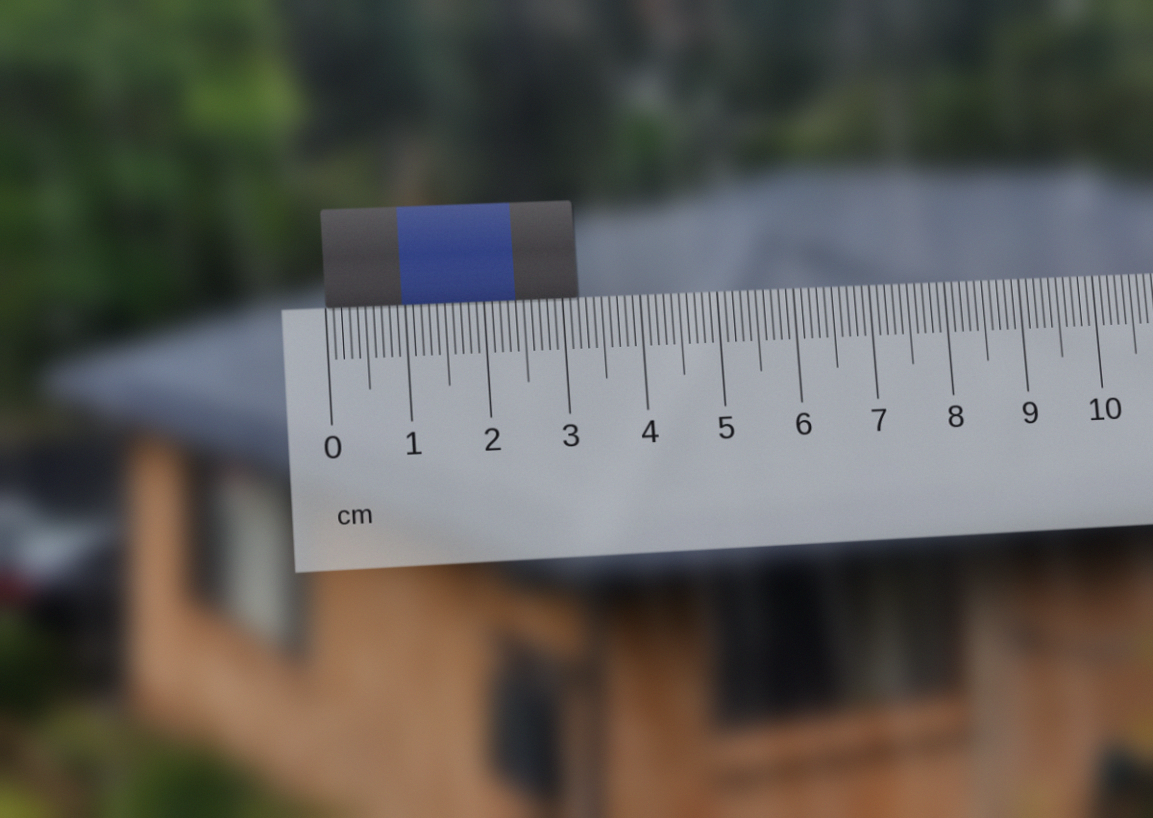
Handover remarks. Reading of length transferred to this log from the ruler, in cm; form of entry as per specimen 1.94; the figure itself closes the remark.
3.2
